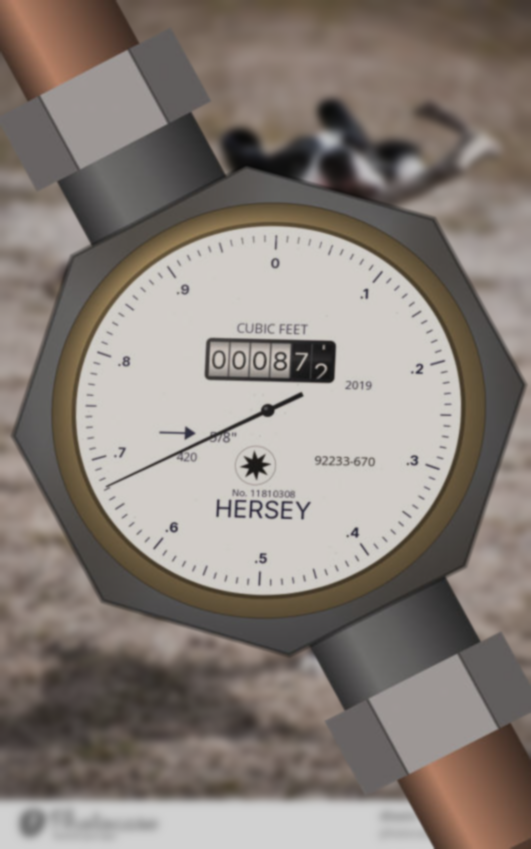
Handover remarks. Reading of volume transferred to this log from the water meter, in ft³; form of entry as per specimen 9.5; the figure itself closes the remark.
871.67
